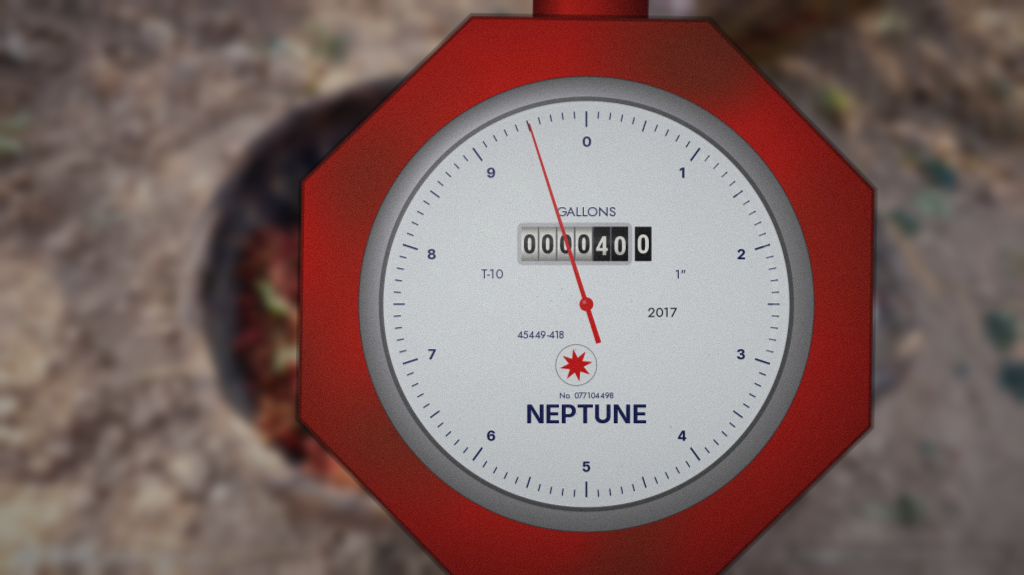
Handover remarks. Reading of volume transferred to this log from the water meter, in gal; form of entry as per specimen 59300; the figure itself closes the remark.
399.5
